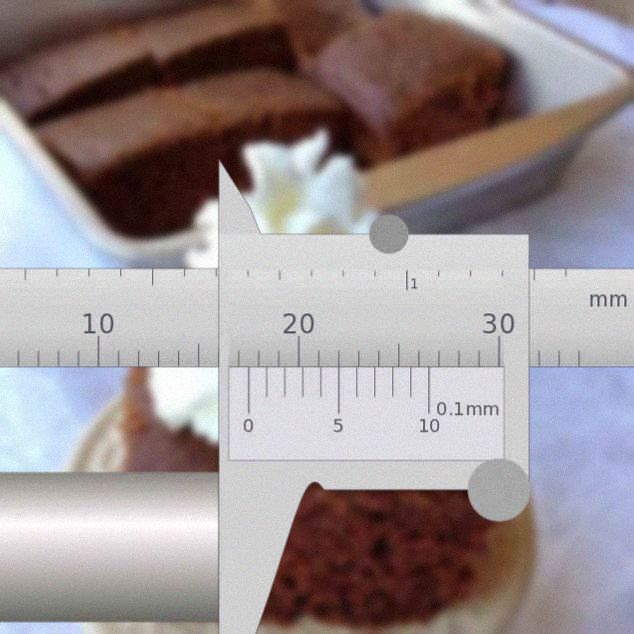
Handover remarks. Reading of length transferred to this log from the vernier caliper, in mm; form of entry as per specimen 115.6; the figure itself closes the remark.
17.5
